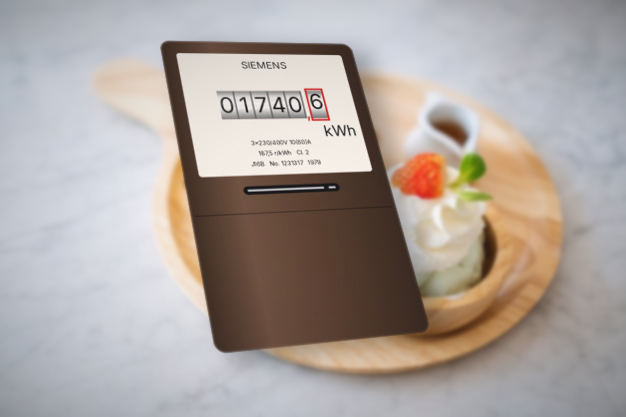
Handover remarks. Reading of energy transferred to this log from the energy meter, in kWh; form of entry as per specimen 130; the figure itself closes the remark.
1740.6
